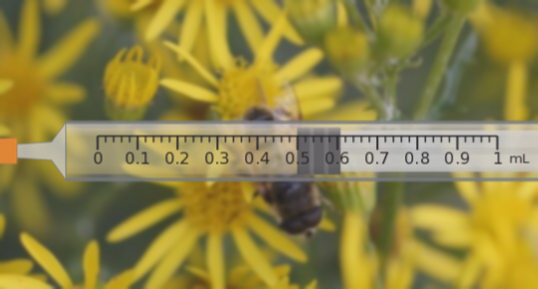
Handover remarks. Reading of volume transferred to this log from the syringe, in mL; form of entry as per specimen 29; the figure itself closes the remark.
0.5
